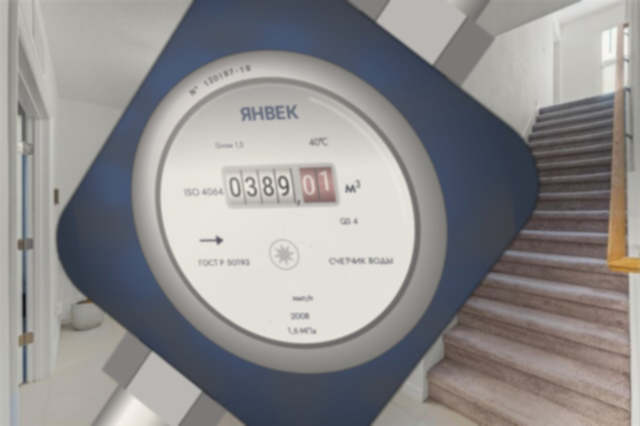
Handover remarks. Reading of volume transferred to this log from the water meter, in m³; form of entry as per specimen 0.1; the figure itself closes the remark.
389.01
